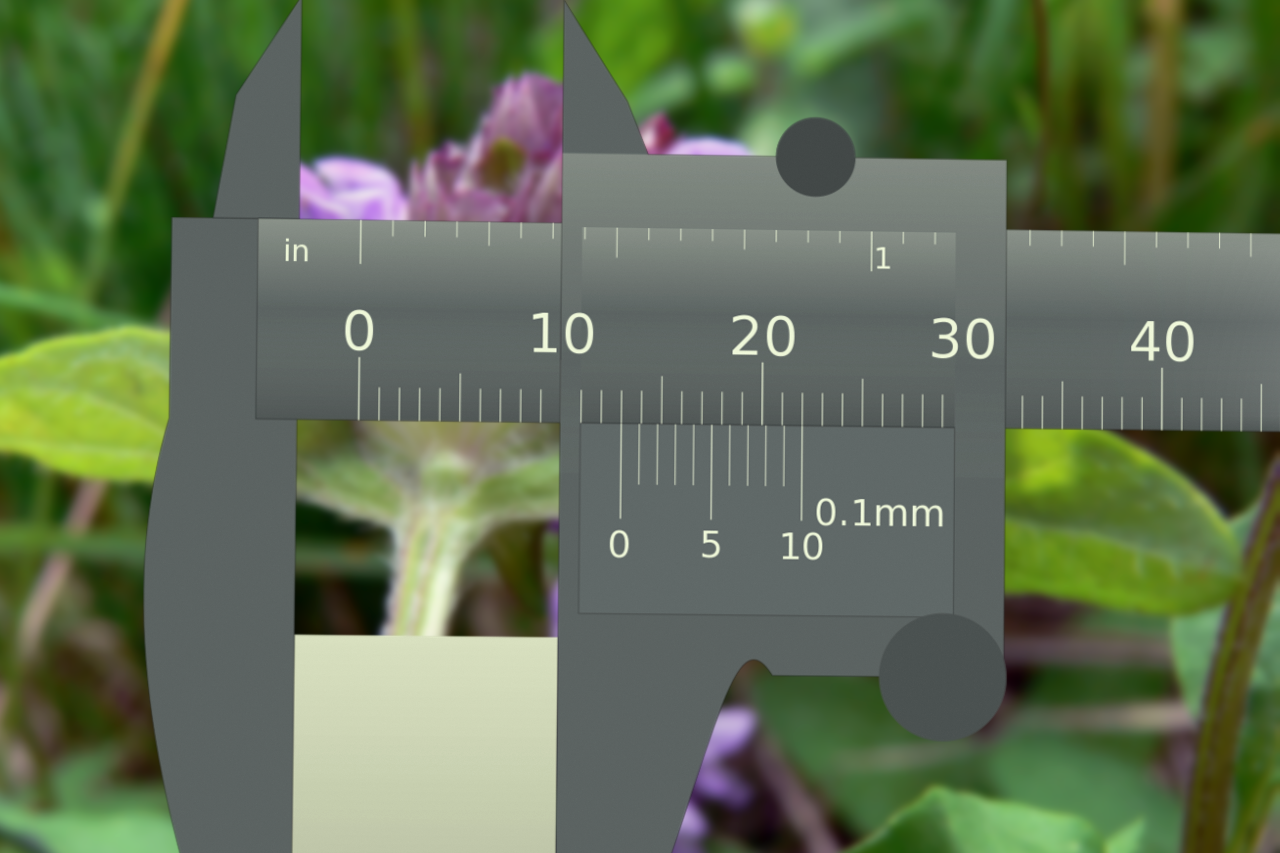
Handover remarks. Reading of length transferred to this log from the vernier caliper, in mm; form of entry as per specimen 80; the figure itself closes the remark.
13.0
